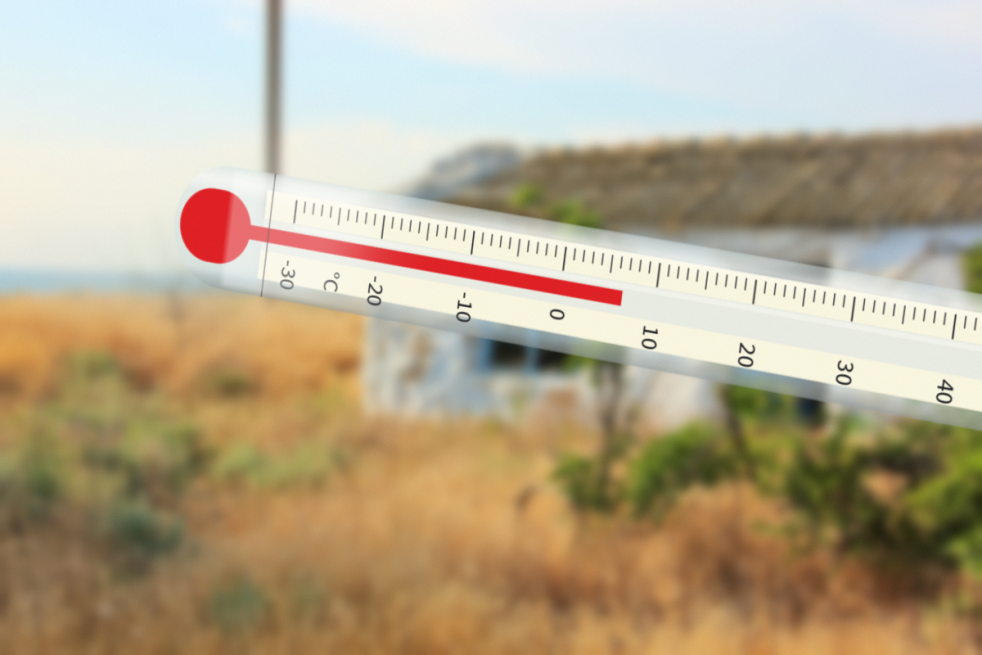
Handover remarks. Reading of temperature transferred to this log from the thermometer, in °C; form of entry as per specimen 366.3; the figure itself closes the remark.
6.5
